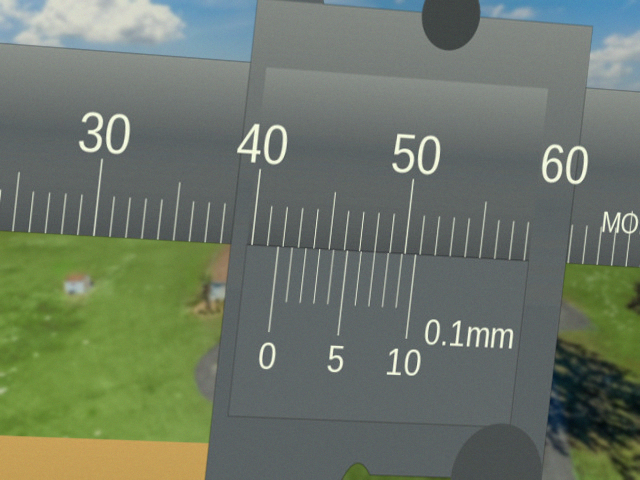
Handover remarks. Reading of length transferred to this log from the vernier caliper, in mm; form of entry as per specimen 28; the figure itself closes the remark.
41.7
